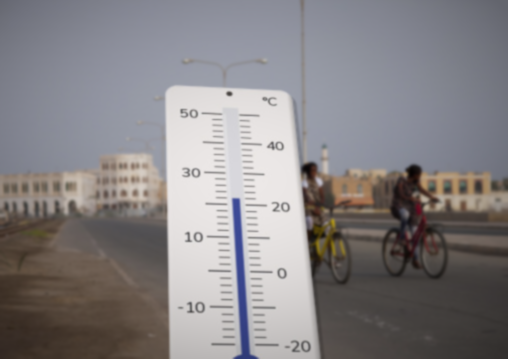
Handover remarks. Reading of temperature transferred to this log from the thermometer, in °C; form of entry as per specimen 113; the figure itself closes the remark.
22
